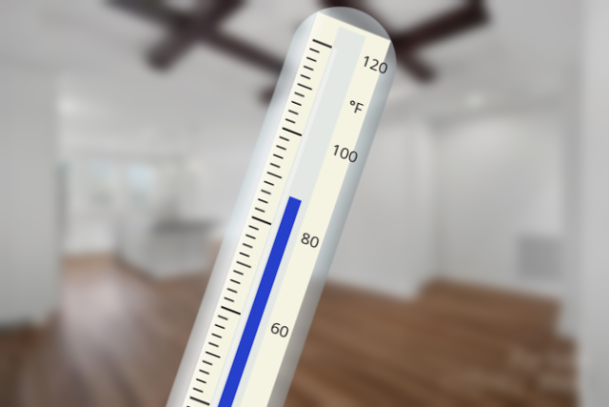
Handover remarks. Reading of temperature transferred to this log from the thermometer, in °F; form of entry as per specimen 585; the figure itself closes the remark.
87
